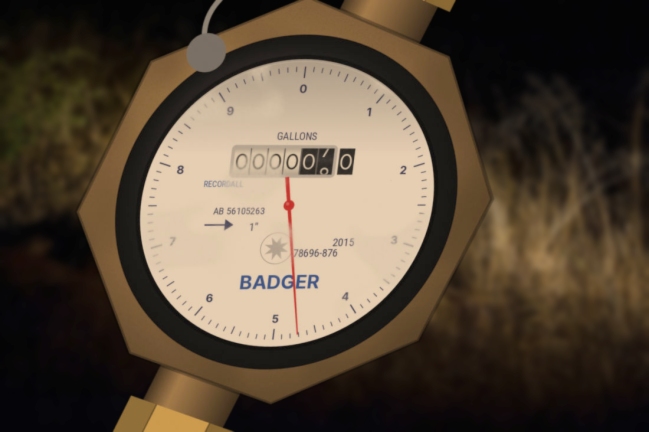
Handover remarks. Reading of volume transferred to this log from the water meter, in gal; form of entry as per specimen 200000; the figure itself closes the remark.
74.7
